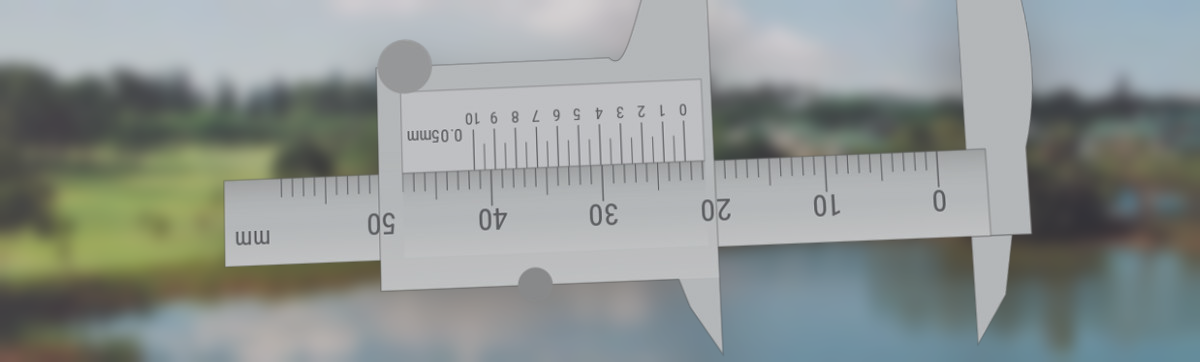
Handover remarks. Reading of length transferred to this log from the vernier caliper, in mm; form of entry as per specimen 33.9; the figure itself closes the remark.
22.5
